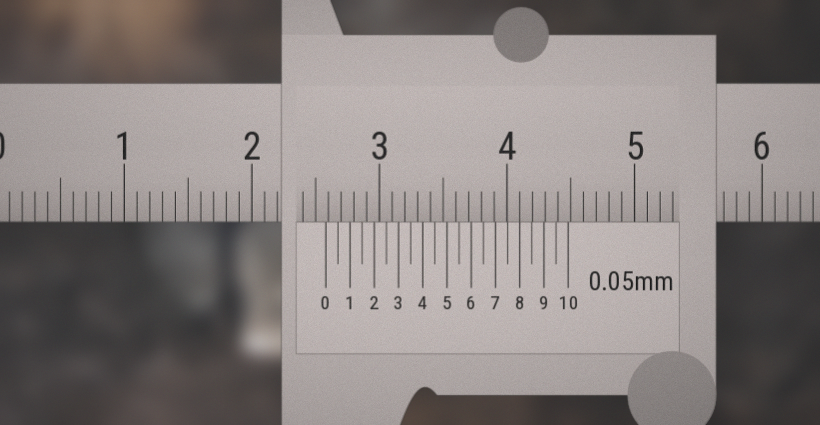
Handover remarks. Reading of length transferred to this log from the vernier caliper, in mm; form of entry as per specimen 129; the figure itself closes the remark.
25.8
